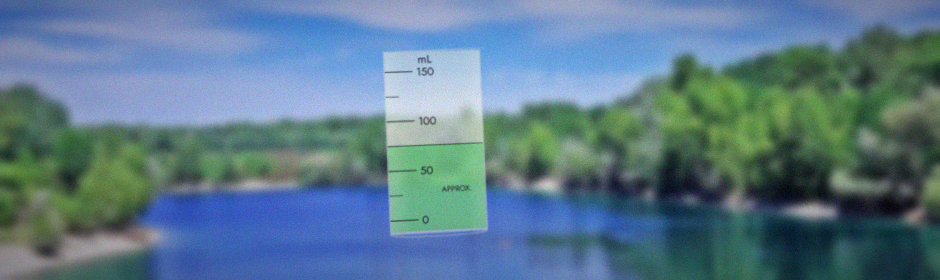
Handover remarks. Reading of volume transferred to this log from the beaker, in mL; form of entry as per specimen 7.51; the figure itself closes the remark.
75
